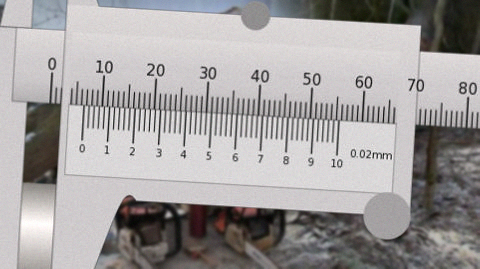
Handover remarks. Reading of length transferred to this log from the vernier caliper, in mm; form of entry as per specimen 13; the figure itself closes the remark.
6.5
